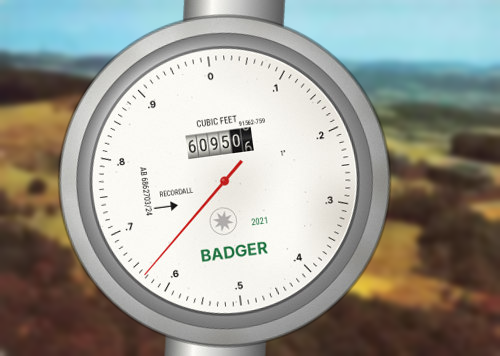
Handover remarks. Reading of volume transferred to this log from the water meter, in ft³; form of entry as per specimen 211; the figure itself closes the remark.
609505.63
